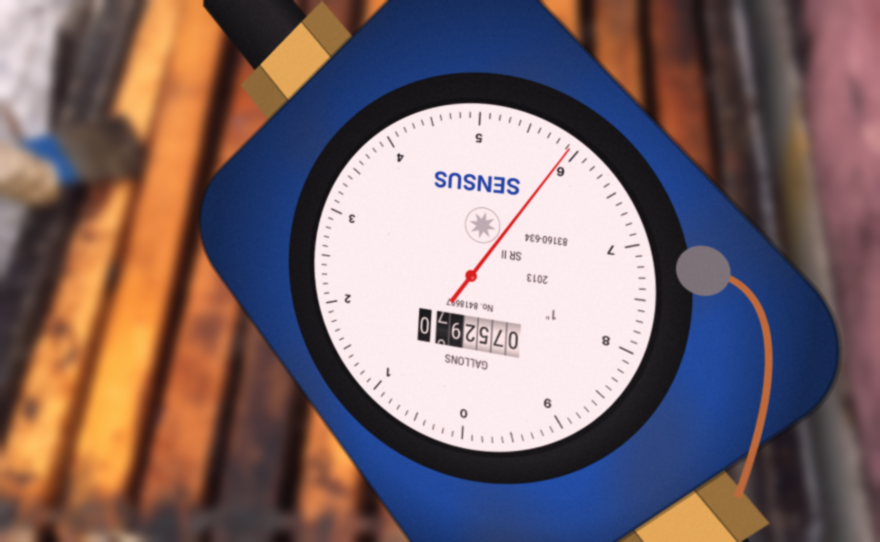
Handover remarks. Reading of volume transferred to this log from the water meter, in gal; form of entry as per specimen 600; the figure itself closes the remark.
752965.9
